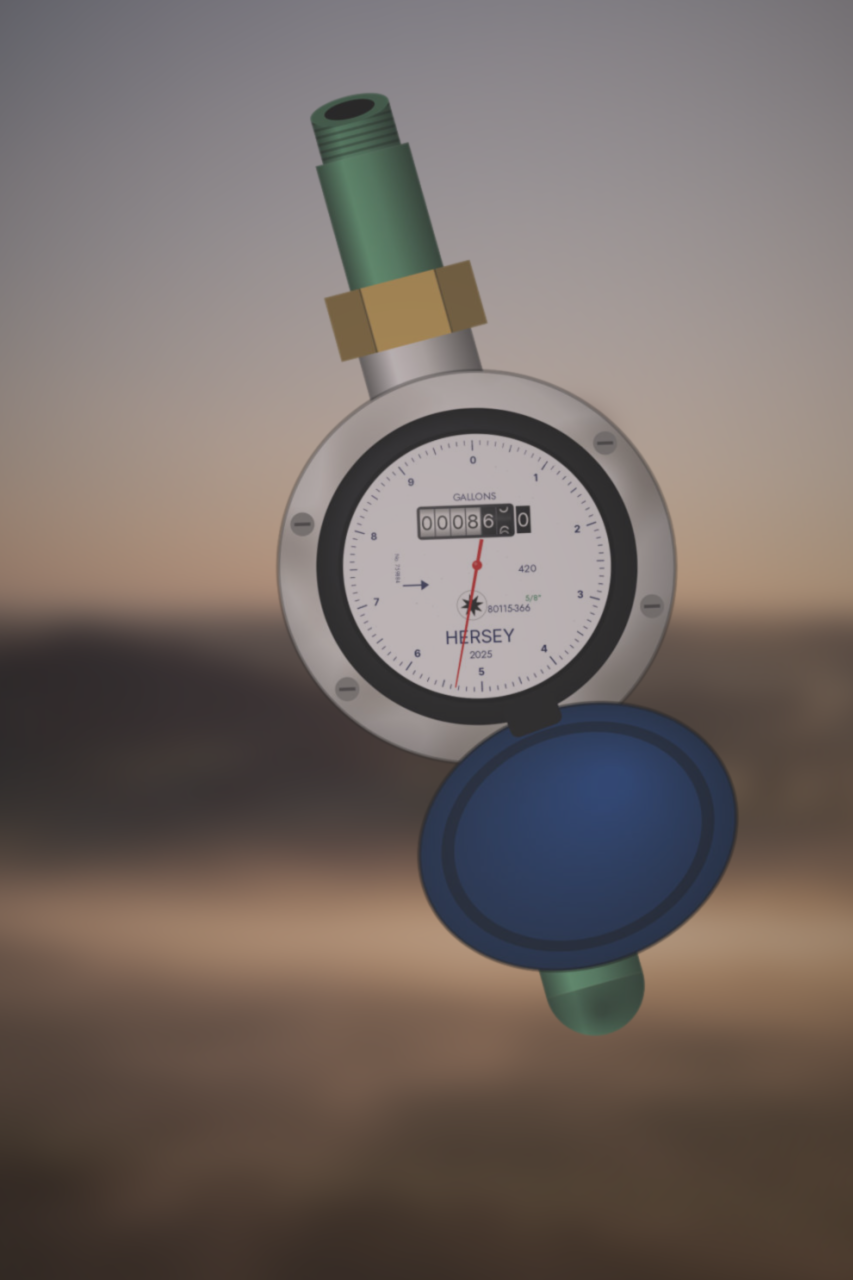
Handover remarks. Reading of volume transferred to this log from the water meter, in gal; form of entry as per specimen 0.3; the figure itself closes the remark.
8655.3
